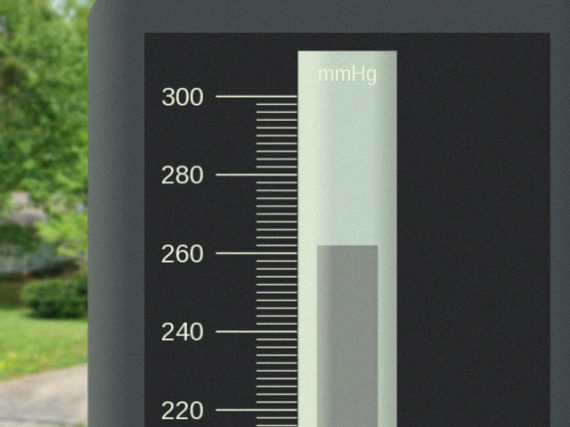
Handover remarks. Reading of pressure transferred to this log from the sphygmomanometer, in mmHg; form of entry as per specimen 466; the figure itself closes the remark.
262
